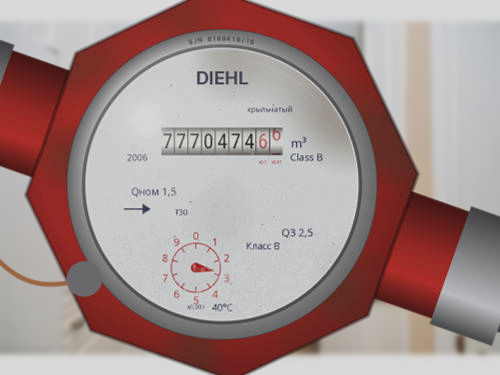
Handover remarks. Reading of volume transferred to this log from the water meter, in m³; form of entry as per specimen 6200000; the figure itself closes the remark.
7770474.662
